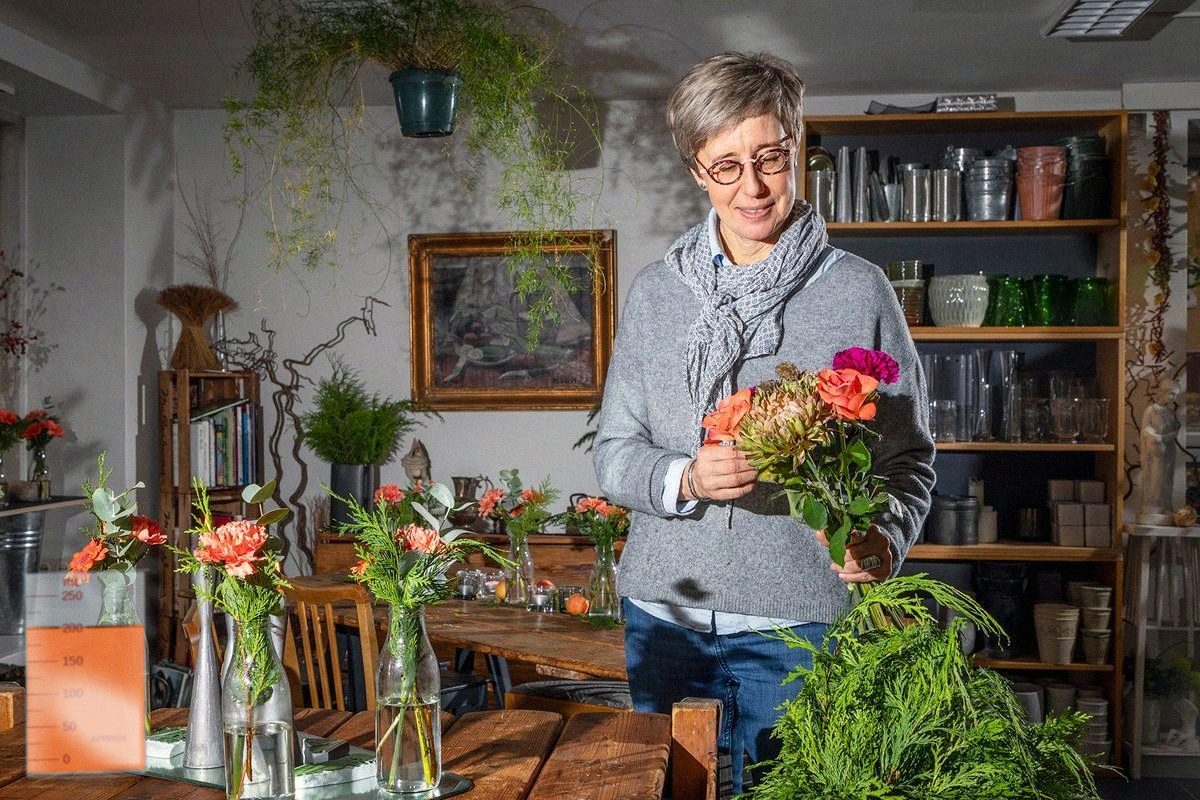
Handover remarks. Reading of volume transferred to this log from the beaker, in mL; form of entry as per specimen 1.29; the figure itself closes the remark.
200
